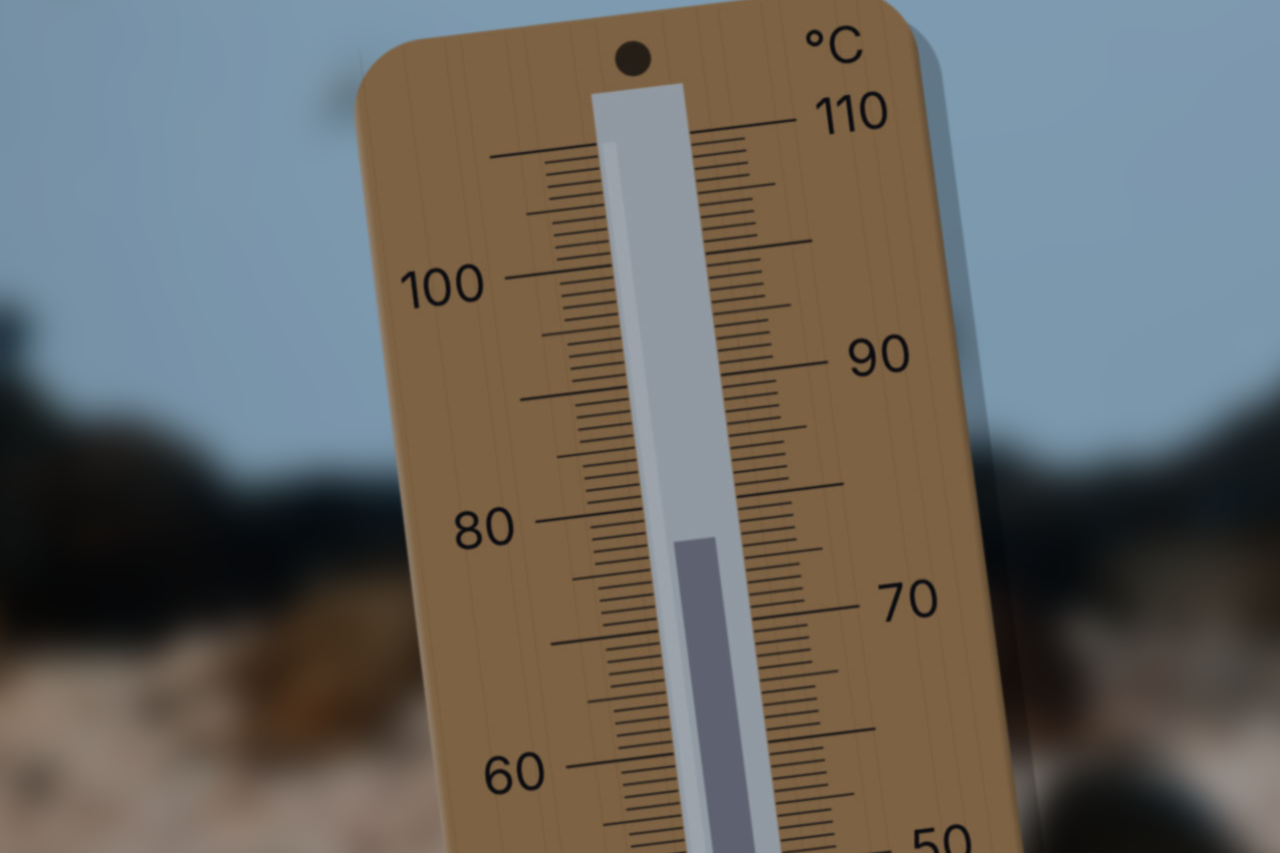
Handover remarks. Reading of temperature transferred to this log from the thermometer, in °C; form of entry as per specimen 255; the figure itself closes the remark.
77
